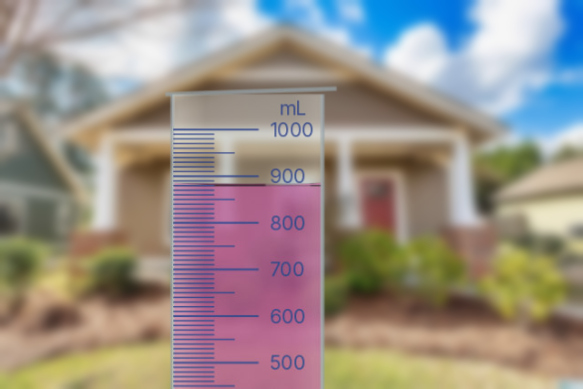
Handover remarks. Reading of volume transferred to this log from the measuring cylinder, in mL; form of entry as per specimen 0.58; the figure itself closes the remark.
880
